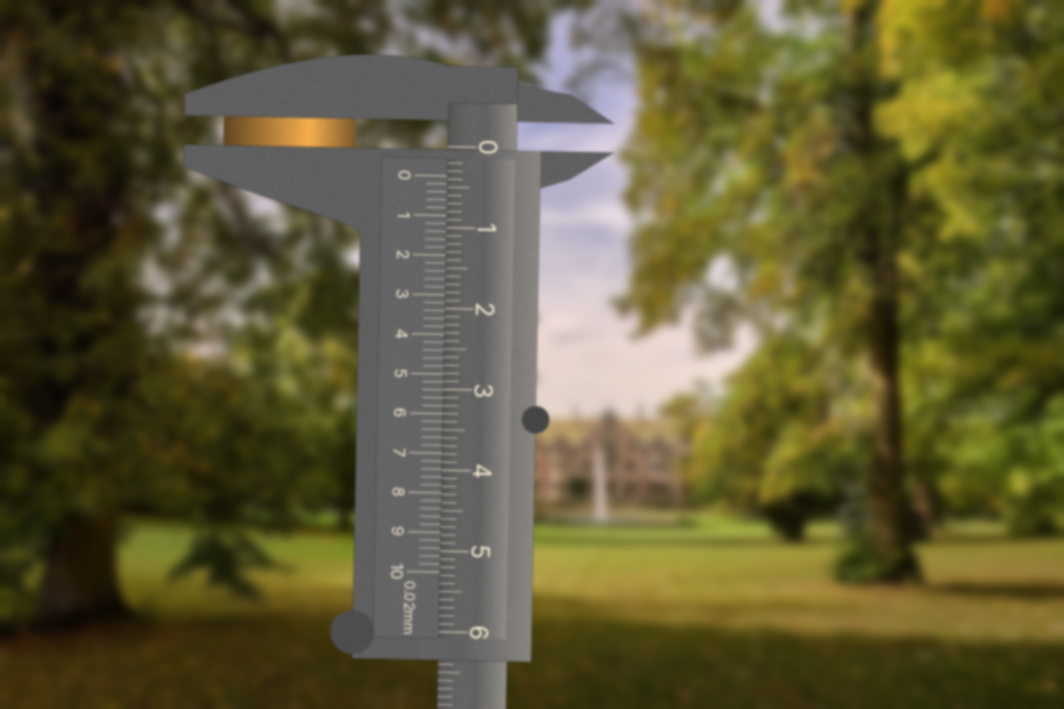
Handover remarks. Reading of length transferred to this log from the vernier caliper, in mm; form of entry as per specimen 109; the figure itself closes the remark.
3.6
